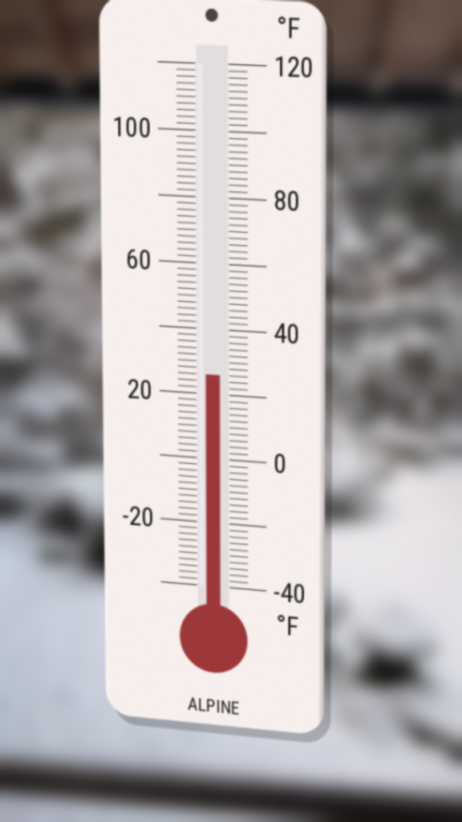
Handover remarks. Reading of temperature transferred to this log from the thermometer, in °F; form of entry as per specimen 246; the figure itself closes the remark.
26
